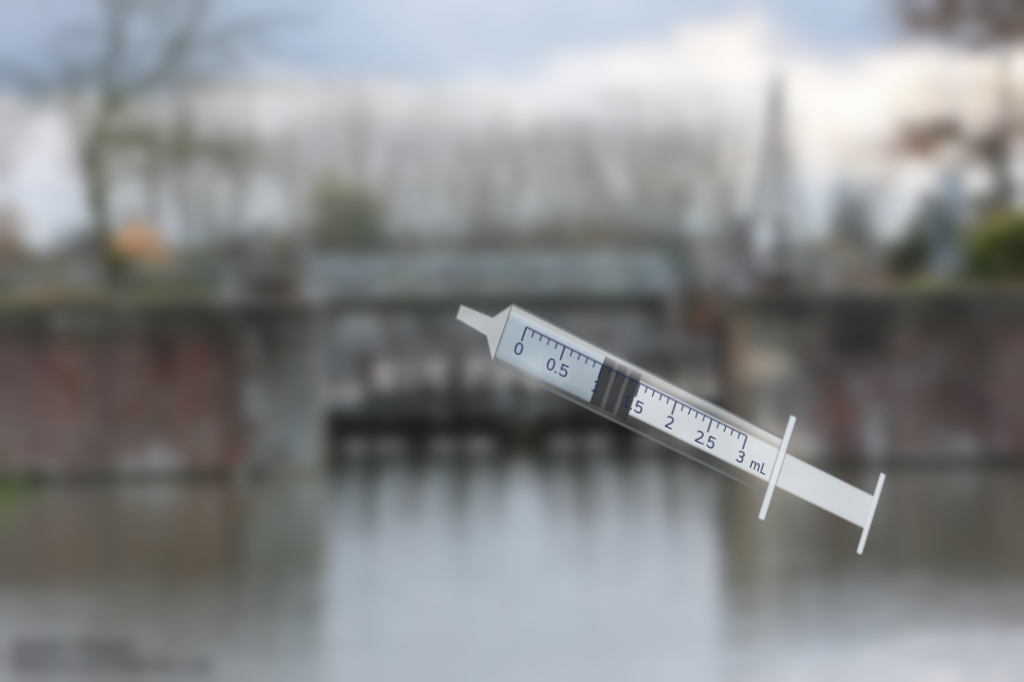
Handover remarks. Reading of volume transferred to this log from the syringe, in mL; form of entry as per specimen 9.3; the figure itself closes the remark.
1
